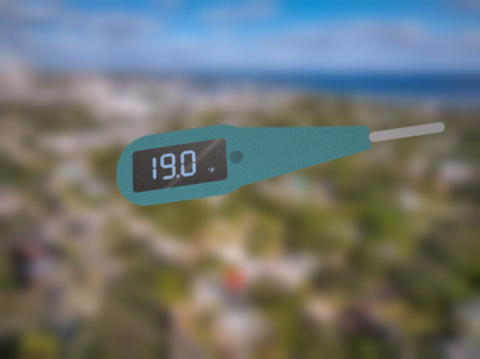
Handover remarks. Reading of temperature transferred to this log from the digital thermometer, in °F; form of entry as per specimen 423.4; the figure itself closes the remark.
19.0
